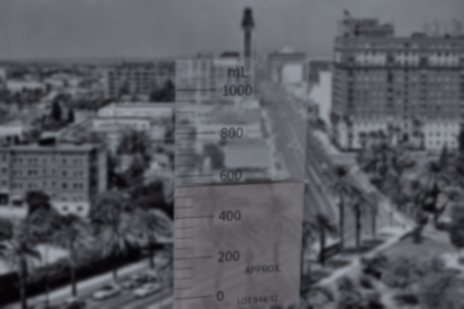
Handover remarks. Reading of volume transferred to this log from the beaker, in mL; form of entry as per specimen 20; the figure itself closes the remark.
550
